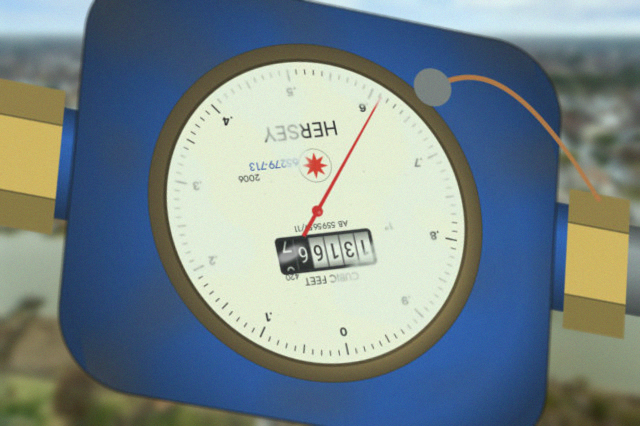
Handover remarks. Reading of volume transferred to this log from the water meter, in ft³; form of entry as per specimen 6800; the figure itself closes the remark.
131666.61
